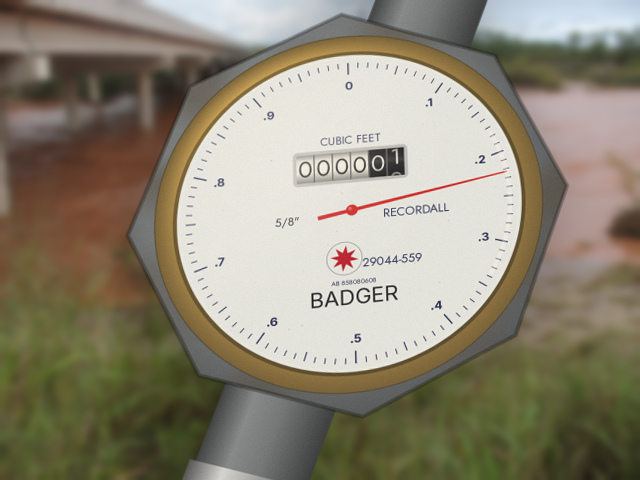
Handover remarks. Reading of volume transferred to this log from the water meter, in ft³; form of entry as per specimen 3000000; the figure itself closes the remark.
1.22
